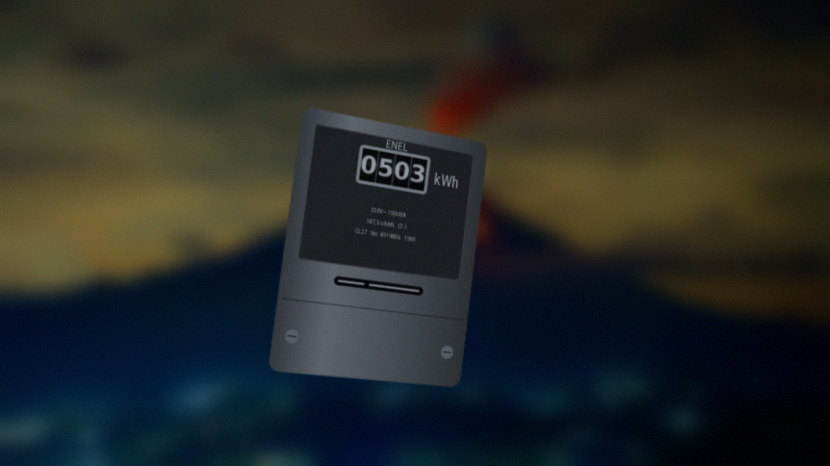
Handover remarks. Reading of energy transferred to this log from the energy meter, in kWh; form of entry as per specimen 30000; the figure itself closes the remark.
503
